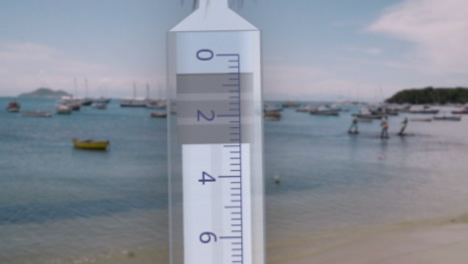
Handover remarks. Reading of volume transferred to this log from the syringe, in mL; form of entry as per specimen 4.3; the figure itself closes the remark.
0.6
